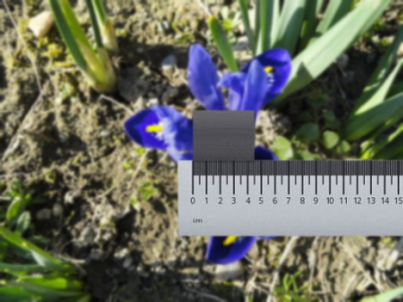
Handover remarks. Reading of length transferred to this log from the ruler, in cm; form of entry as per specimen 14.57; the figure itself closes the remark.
4.5
